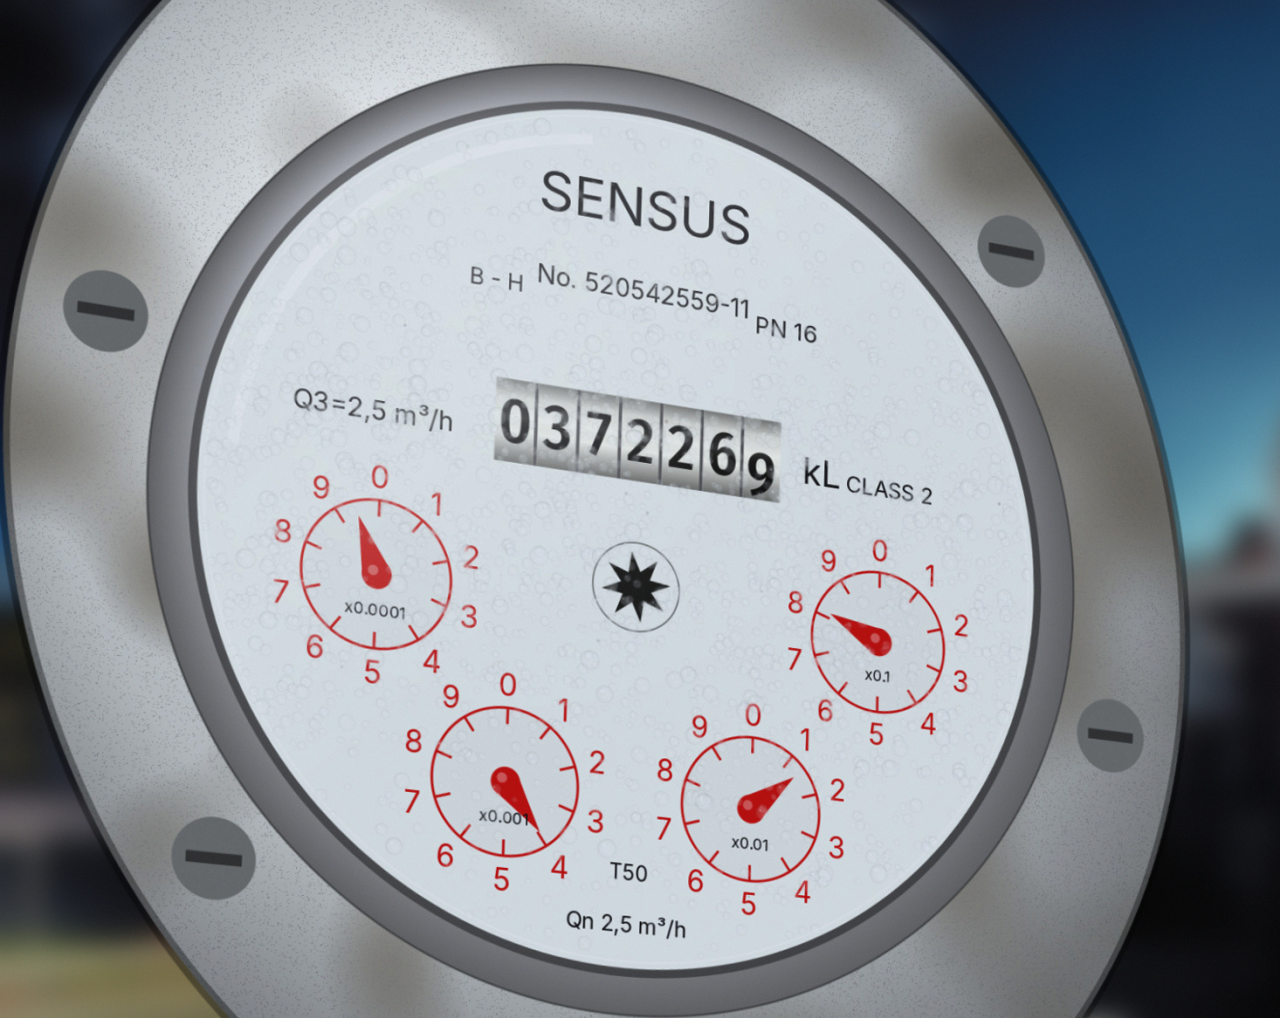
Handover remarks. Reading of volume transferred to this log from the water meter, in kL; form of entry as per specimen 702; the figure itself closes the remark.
372268.8139
